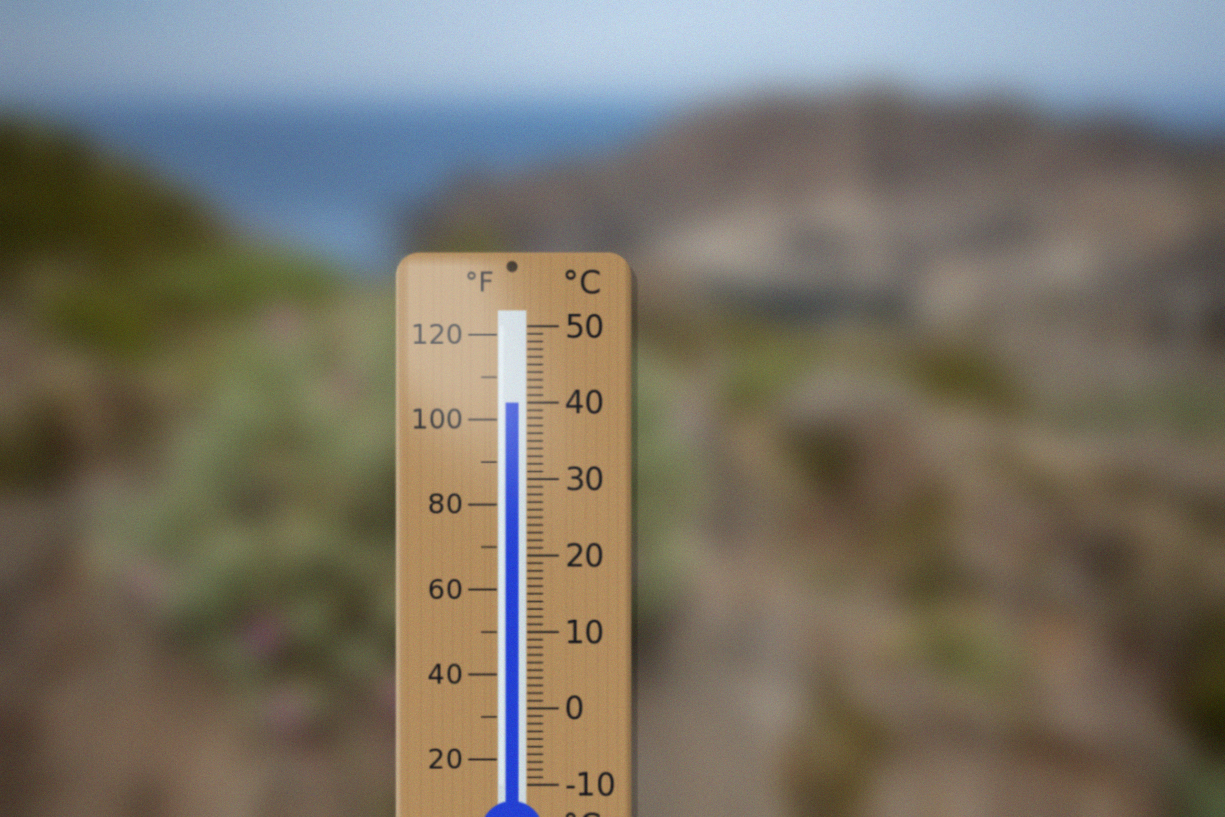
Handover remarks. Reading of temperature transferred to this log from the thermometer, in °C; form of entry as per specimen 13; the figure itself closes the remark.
40
